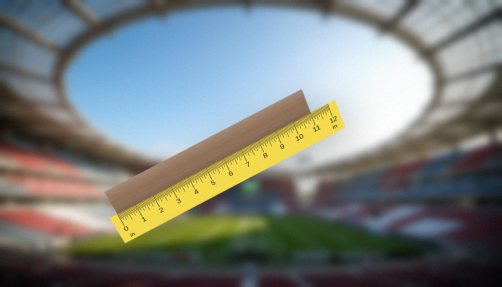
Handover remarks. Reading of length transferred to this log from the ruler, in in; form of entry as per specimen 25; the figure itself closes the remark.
11
